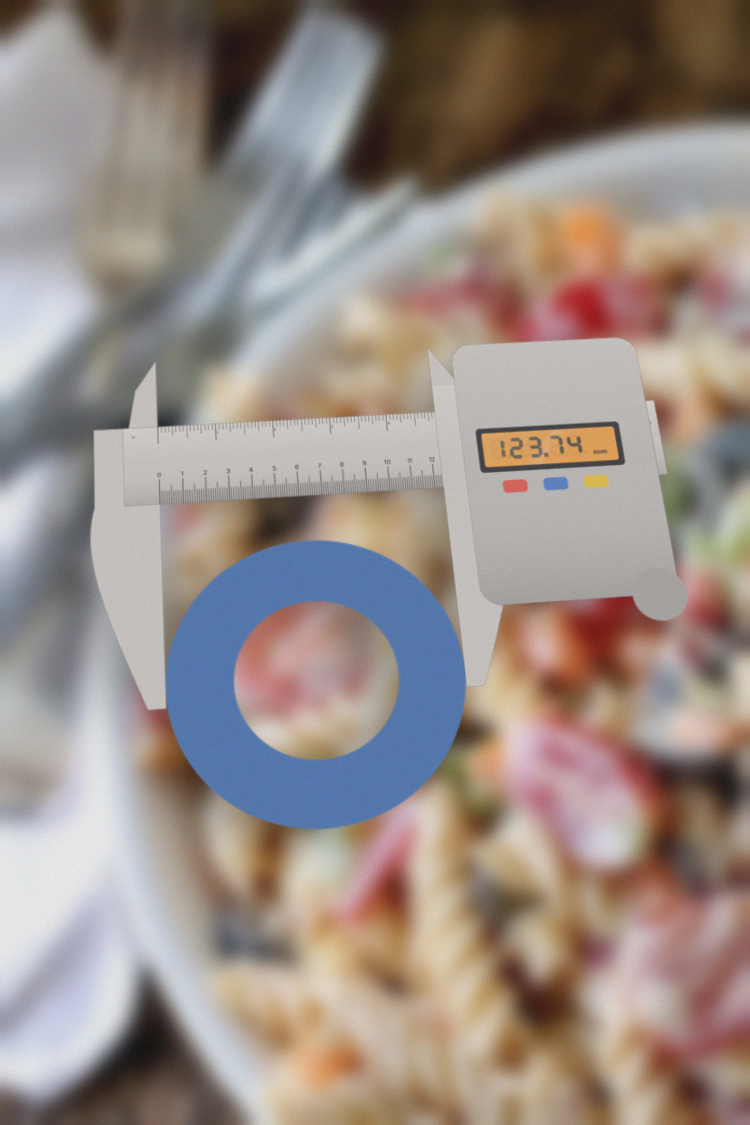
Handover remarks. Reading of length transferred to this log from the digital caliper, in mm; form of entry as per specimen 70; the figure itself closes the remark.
123.74
